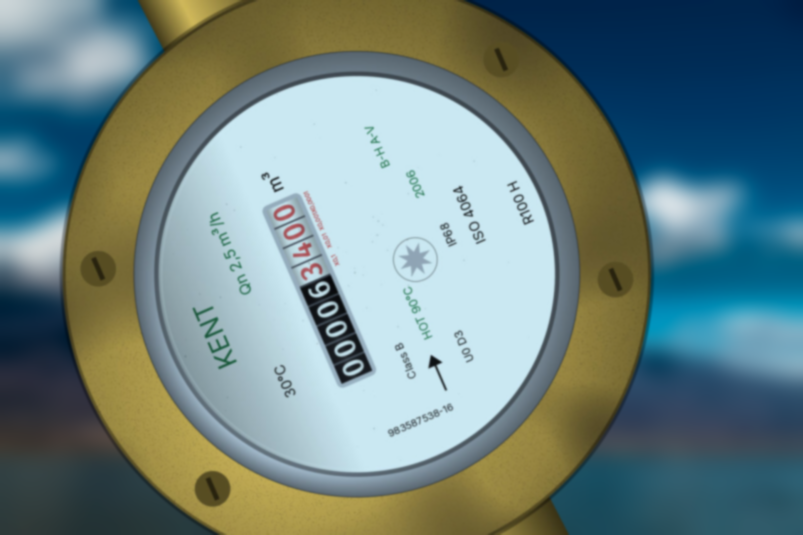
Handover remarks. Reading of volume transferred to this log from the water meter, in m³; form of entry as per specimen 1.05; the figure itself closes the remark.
6.3400
